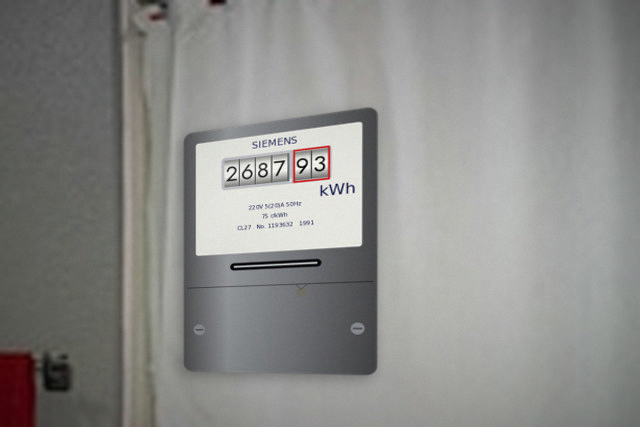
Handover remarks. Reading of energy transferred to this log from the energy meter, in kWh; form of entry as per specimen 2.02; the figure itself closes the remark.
2687.93
